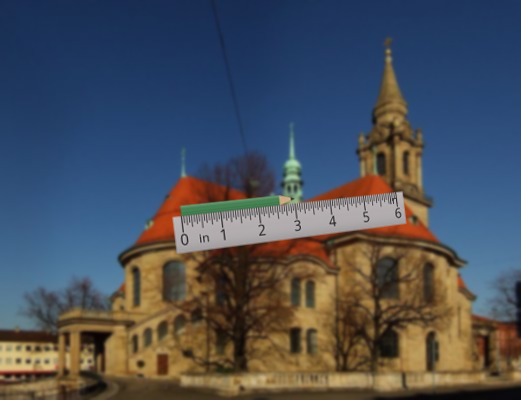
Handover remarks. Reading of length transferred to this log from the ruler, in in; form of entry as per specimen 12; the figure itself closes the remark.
3
